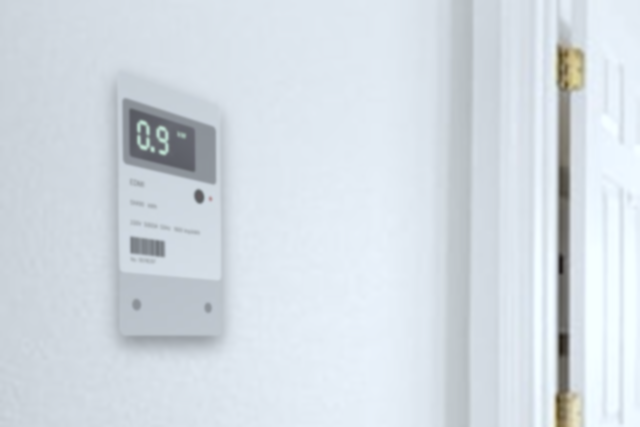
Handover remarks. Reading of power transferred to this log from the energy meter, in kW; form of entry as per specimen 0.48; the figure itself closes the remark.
0.9
